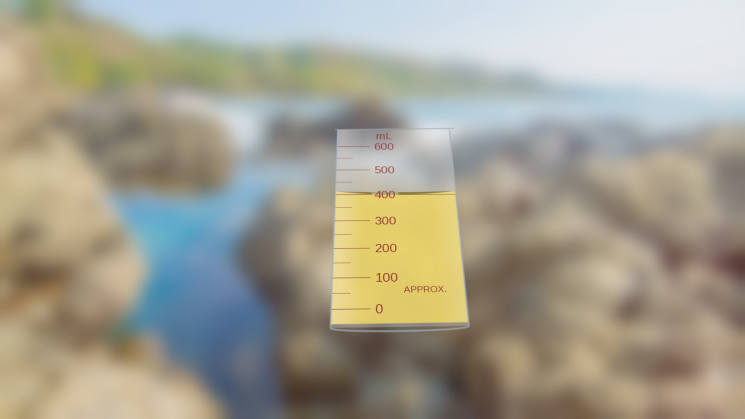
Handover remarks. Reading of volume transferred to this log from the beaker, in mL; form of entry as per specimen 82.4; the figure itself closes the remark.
400
